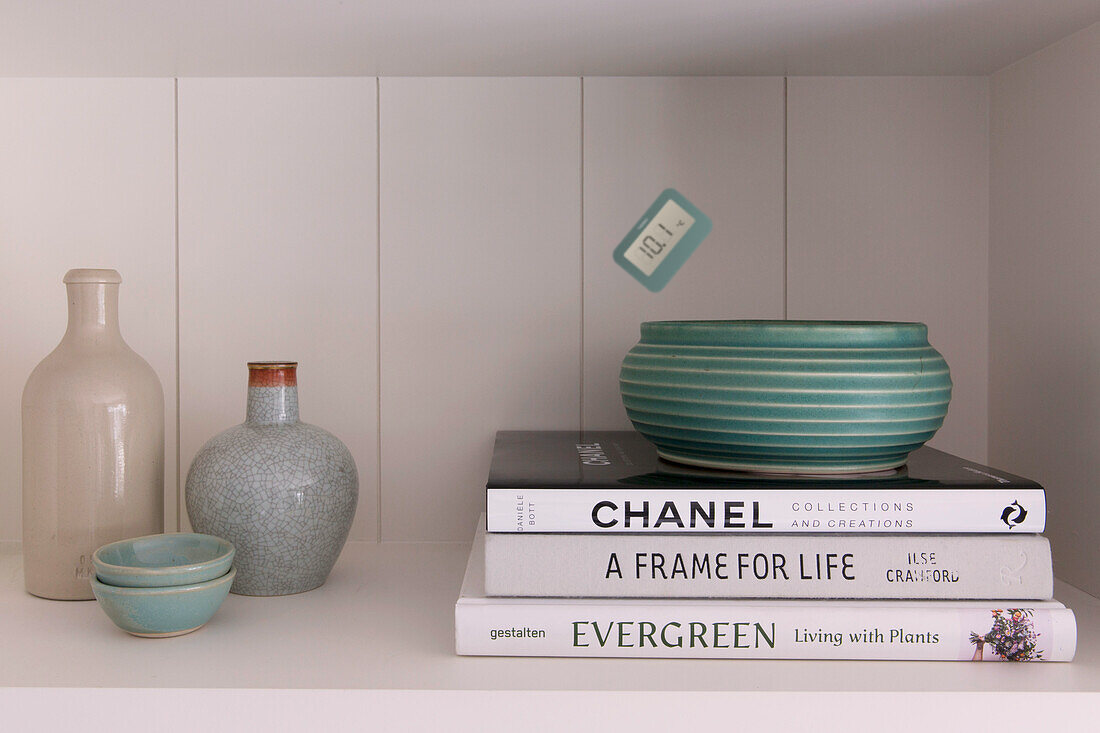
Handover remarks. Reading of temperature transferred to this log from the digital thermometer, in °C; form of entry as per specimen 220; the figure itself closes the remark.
10.1
